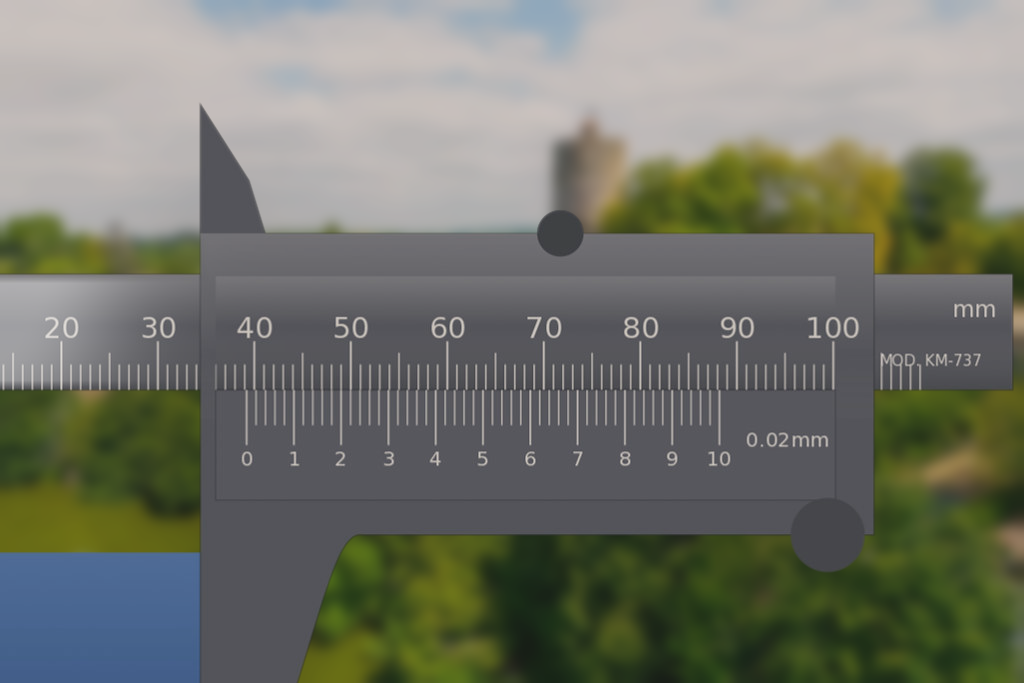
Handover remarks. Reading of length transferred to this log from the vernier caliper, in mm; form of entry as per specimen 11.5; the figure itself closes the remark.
39.2
